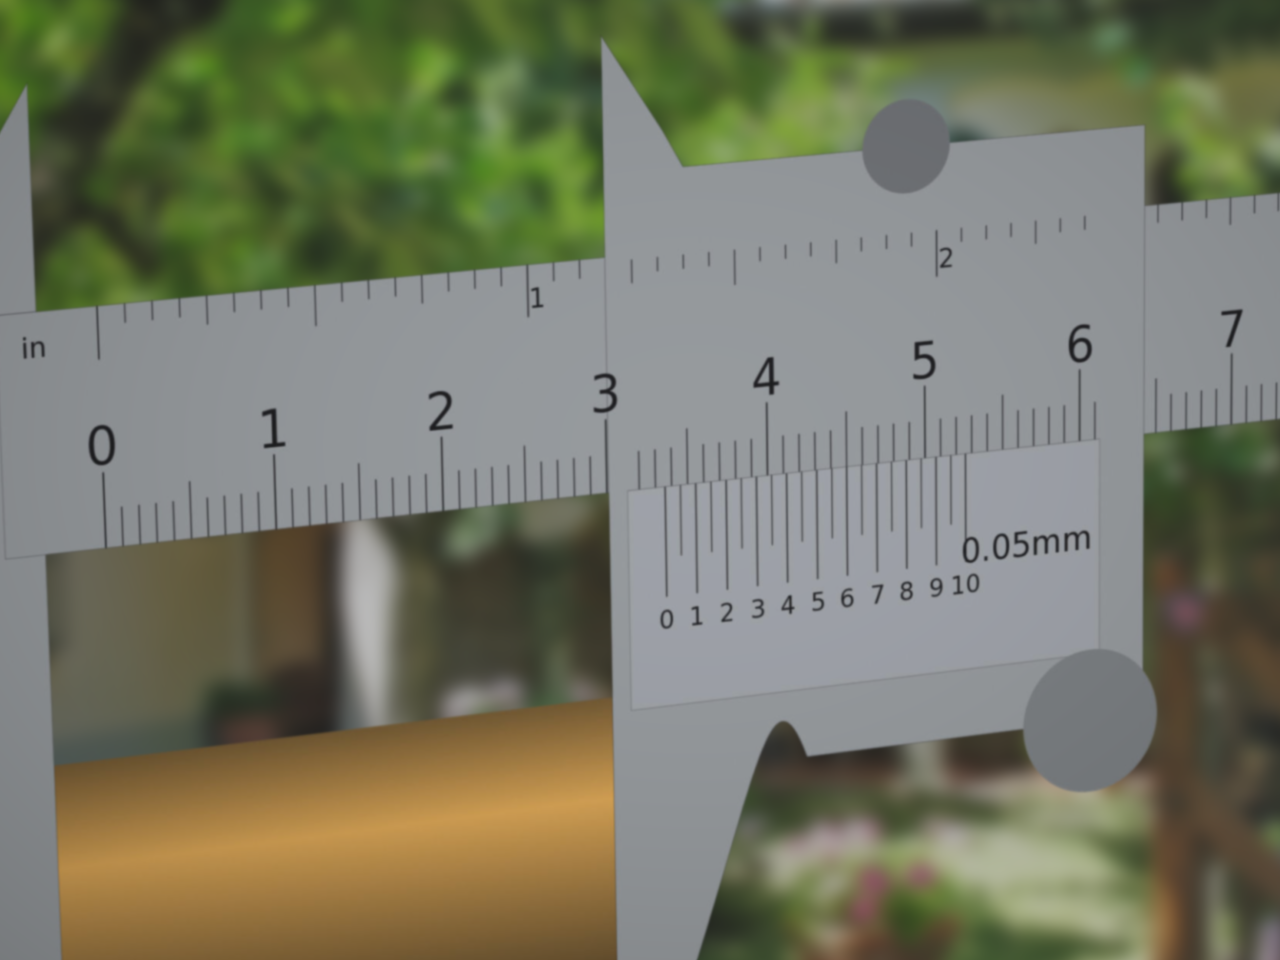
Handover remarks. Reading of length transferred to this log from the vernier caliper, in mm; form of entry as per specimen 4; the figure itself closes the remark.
33.6
